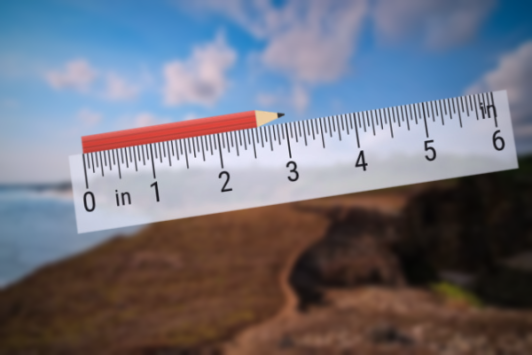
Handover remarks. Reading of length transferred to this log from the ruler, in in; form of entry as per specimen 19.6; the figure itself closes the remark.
3
